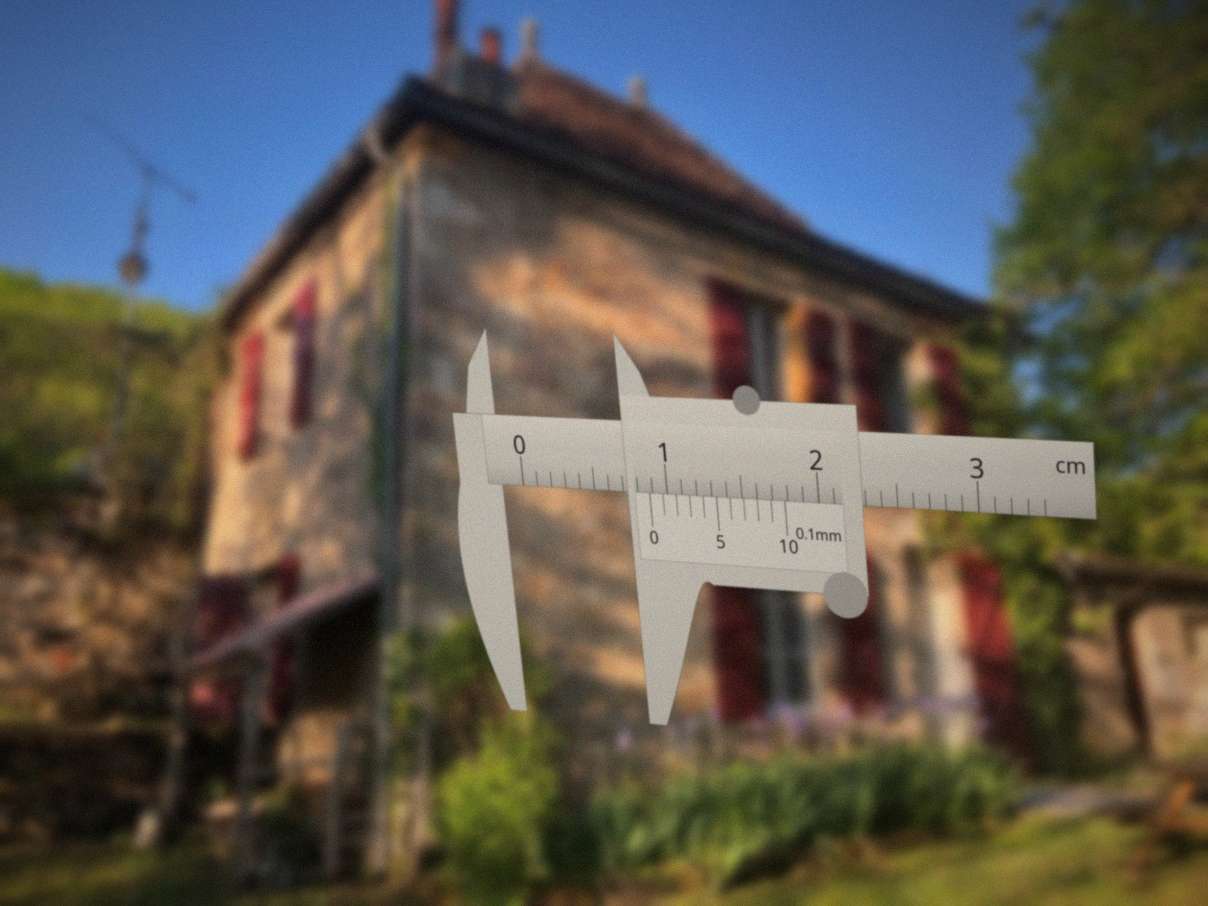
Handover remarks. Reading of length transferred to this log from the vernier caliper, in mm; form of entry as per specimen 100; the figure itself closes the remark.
8.8
